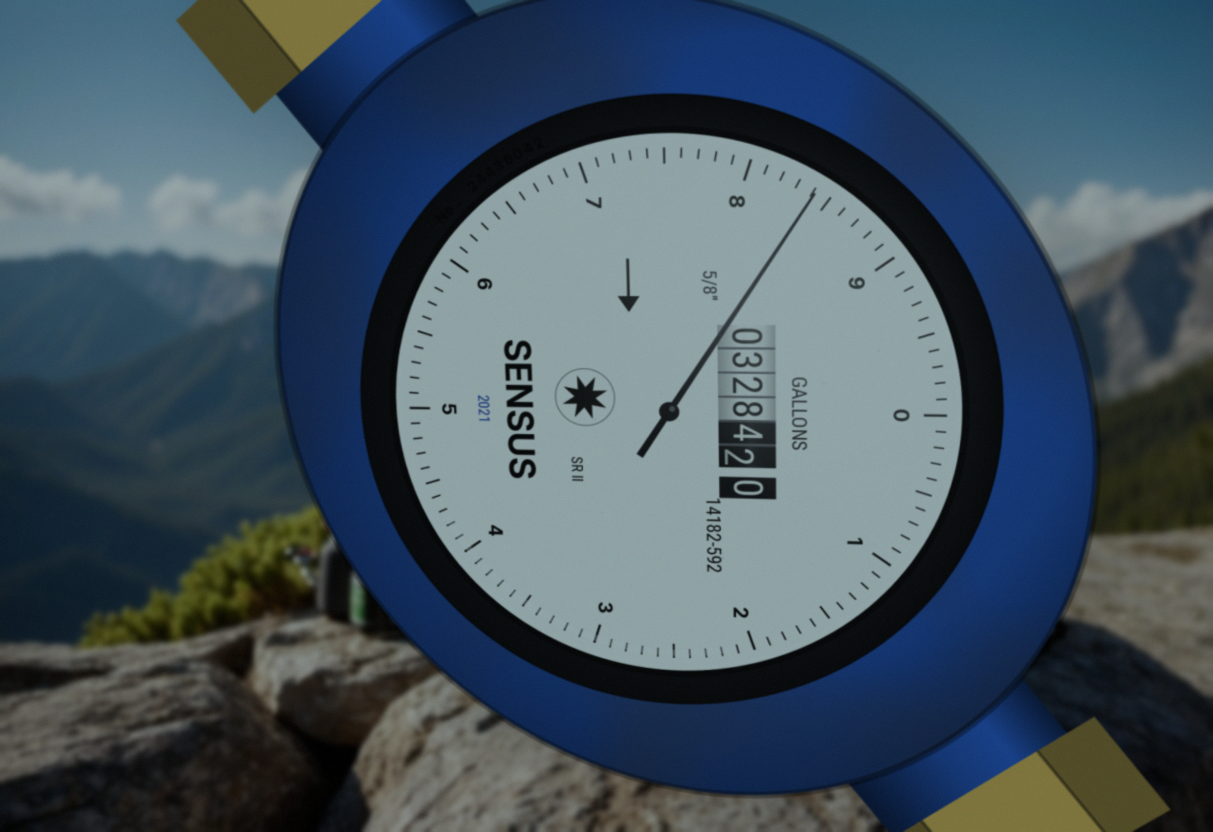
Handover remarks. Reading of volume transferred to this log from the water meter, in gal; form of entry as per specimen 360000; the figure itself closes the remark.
328418.4
